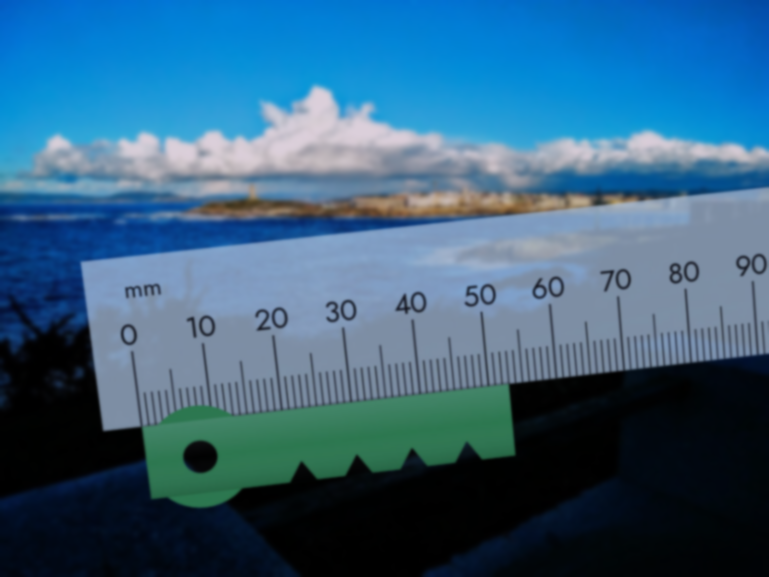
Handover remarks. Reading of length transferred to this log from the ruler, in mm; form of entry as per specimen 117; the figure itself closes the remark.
53
